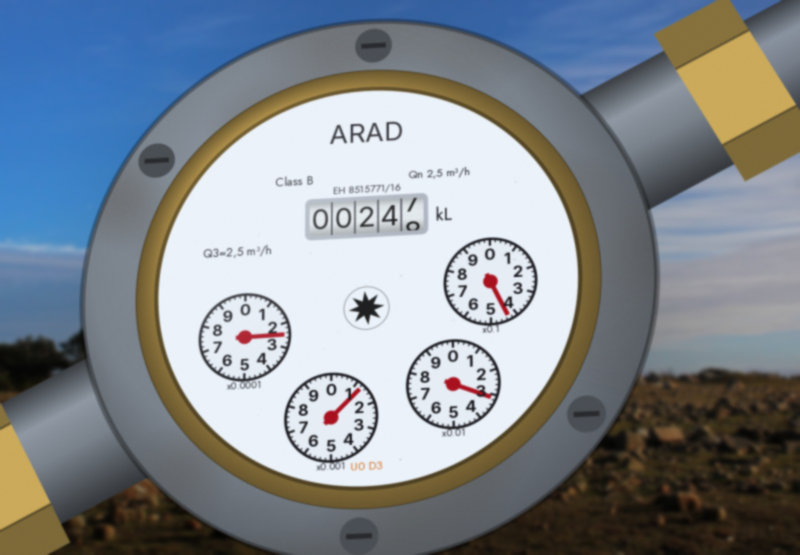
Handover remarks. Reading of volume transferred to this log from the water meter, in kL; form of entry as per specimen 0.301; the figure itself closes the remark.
247.4312
